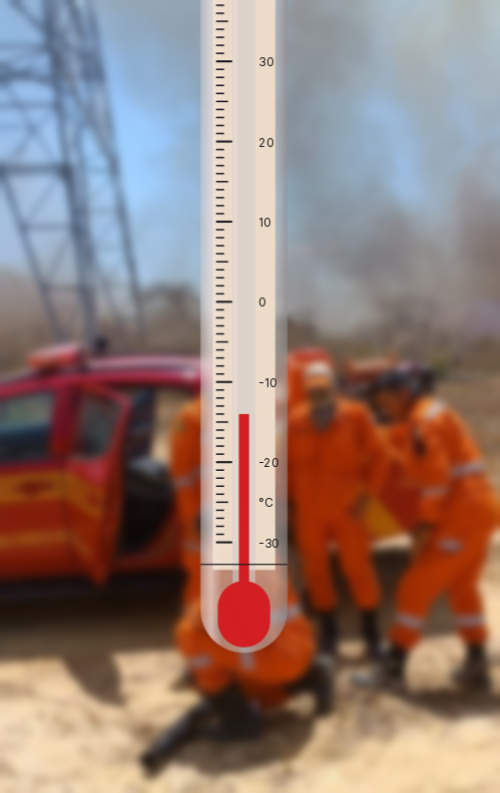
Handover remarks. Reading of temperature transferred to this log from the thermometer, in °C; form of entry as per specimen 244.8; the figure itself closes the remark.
-14
